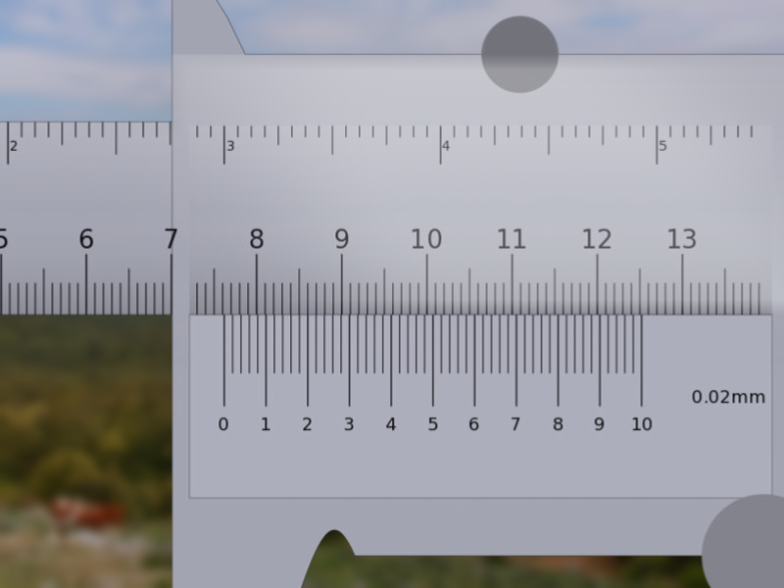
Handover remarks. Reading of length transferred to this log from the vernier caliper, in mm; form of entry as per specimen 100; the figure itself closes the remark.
76.2
